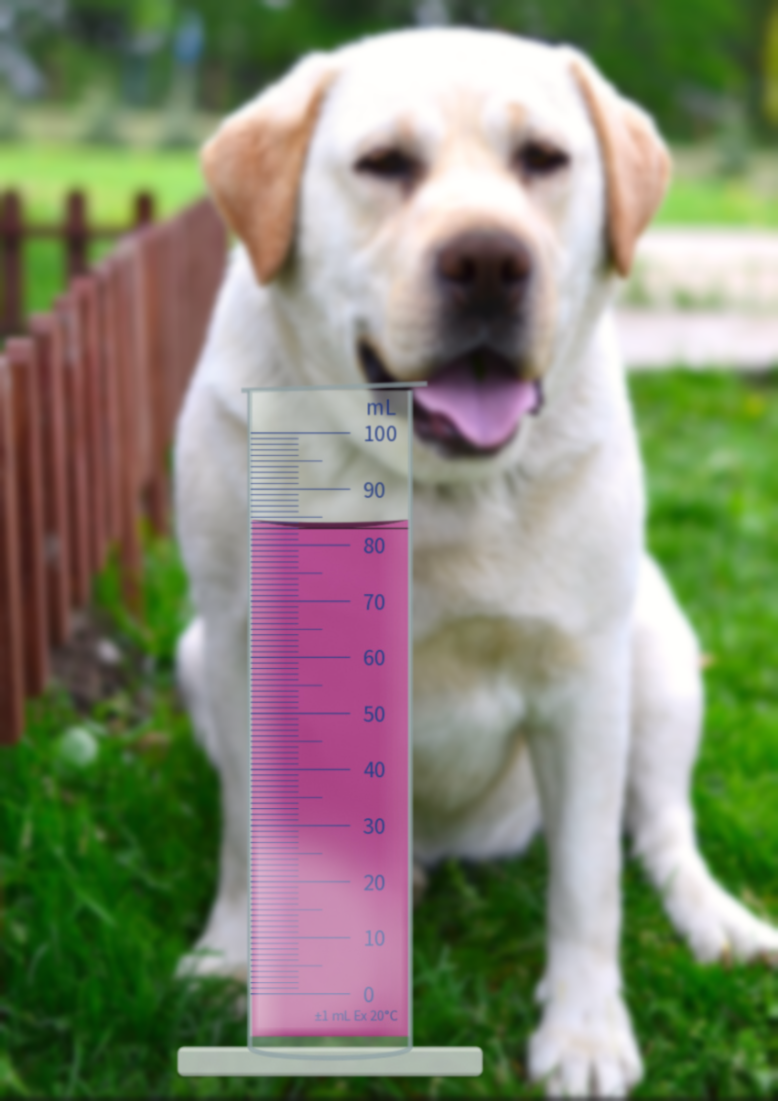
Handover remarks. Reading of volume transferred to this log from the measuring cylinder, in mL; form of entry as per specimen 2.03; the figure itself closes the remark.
83
